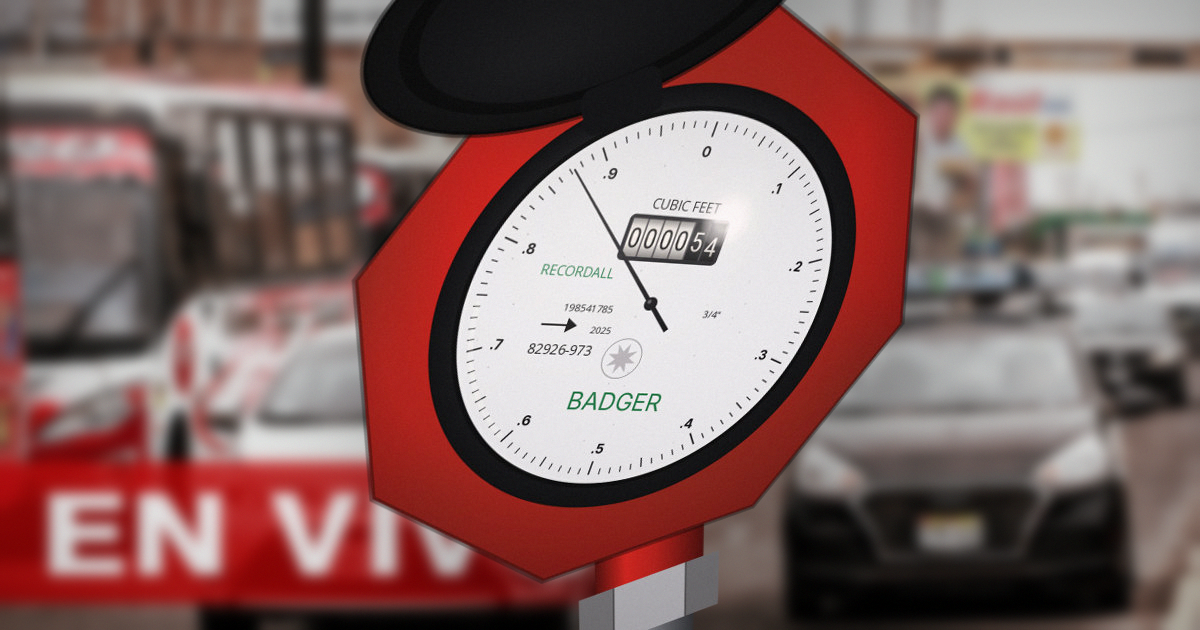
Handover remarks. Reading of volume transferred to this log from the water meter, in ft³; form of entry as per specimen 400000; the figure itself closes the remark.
53.87
